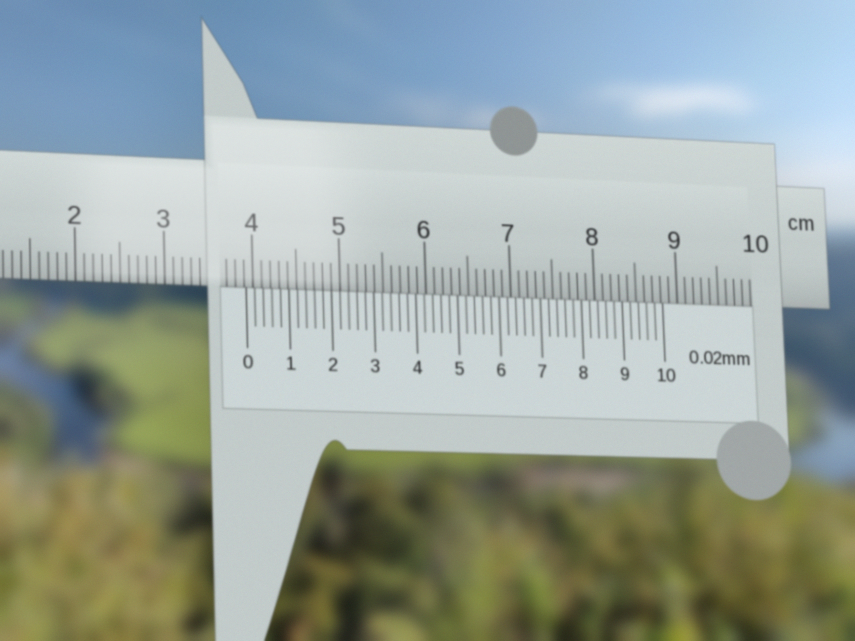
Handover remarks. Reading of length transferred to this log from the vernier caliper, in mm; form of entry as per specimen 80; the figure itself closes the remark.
39.2
